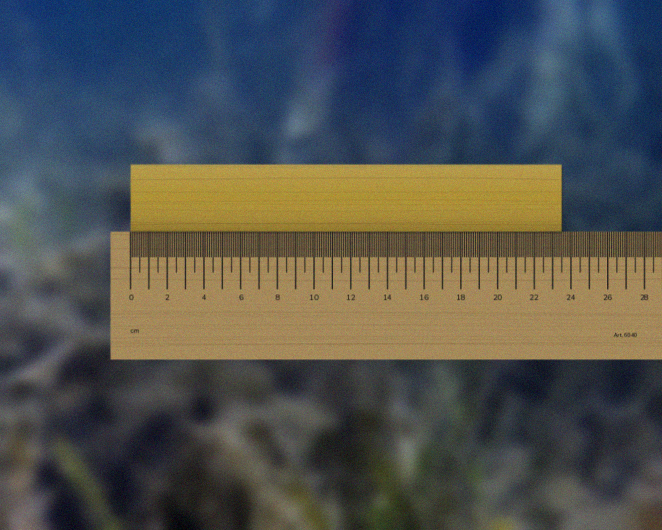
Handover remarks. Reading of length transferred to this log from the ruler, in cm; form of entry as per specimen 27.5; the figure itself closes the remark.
23.5
